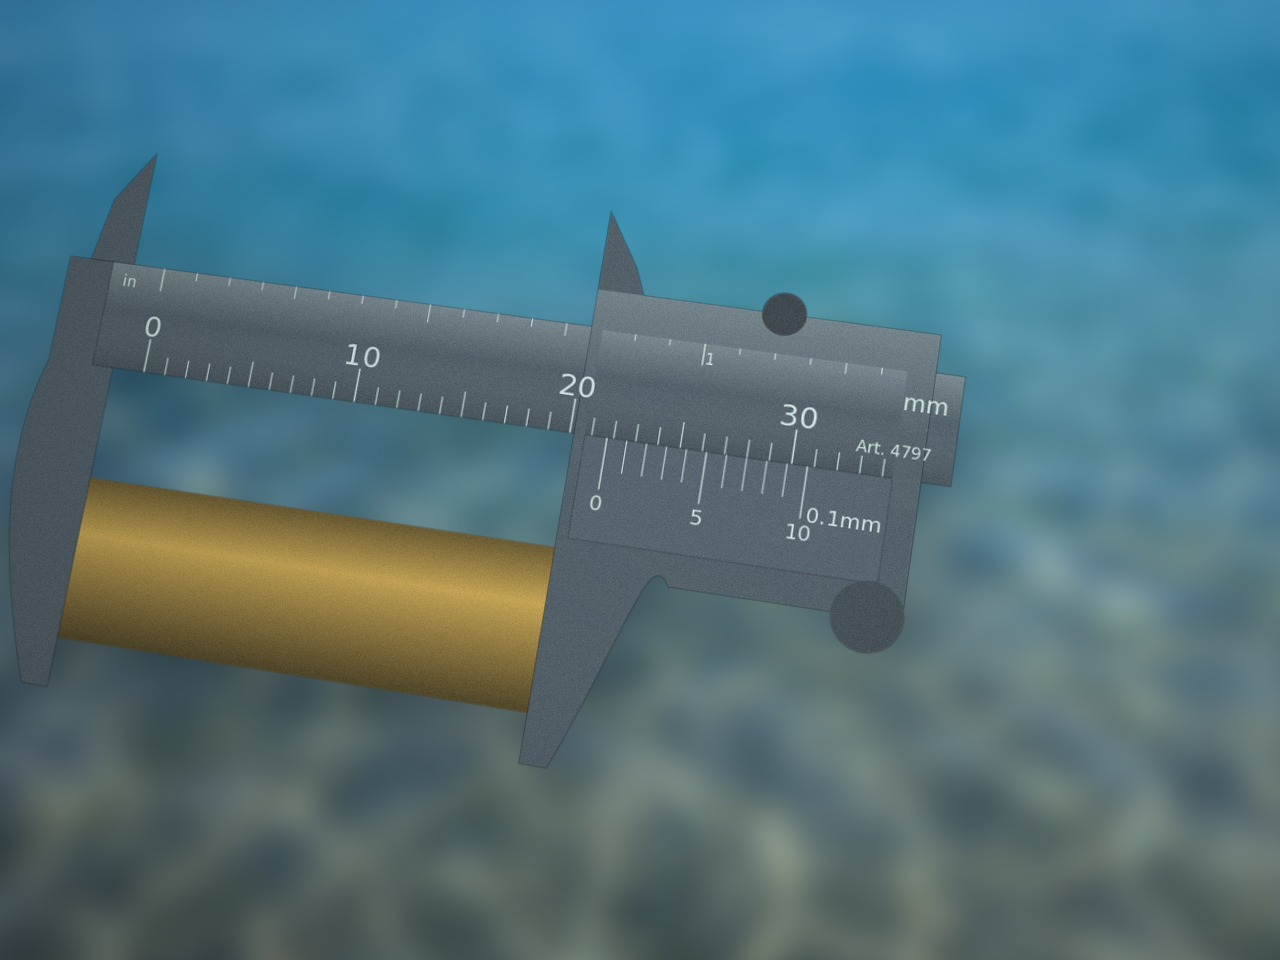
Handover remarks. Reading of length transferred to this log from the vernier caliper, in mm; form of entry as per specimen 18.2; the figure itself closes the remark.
21.7
